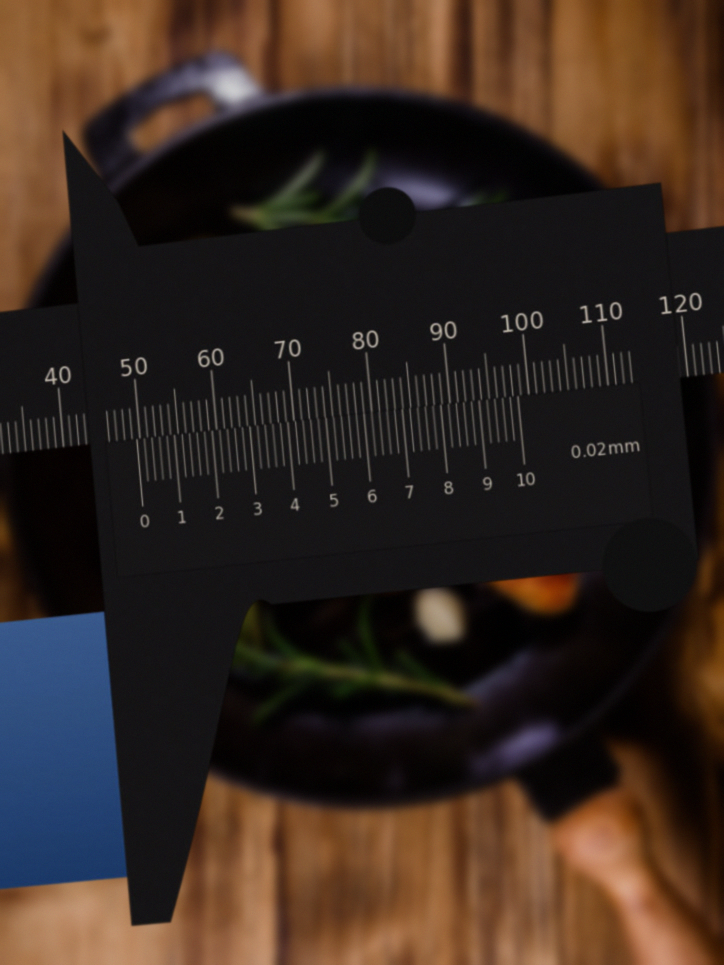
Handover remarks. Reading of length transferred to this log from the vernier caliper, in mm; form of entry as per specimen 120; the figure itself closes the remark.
49.6
